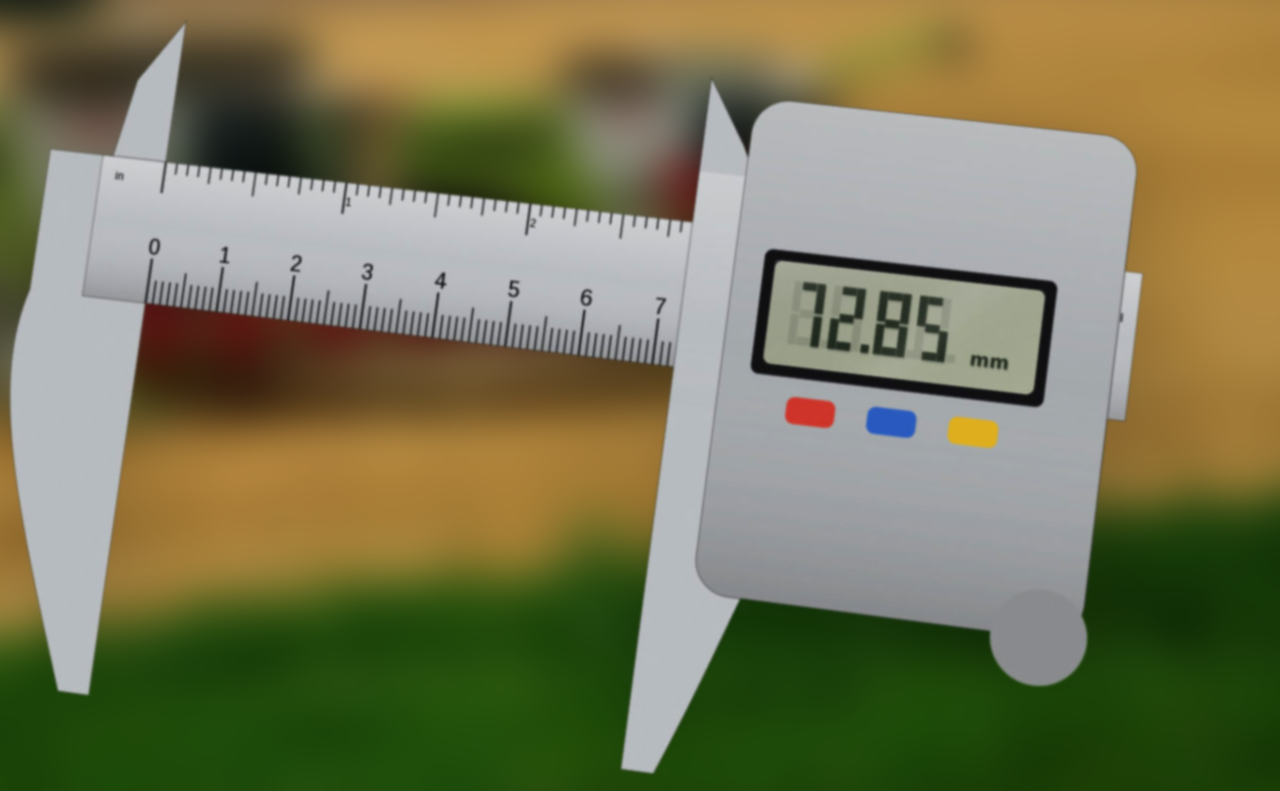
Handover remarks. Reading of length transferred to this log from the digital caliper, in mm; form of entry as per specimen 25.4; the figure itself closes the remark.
72.85
